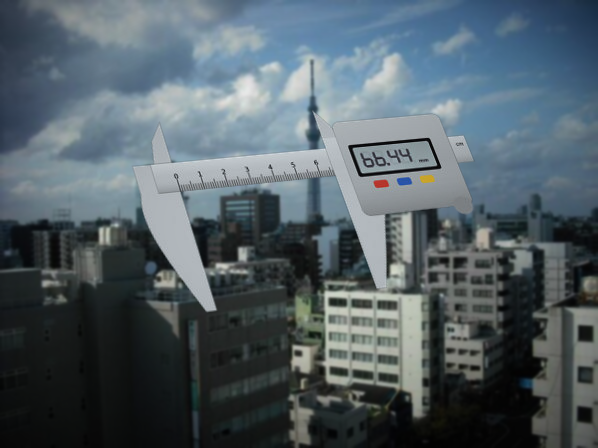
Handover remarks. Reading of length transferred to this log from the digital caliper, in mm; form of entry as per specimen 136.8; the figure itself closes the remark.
66.44
